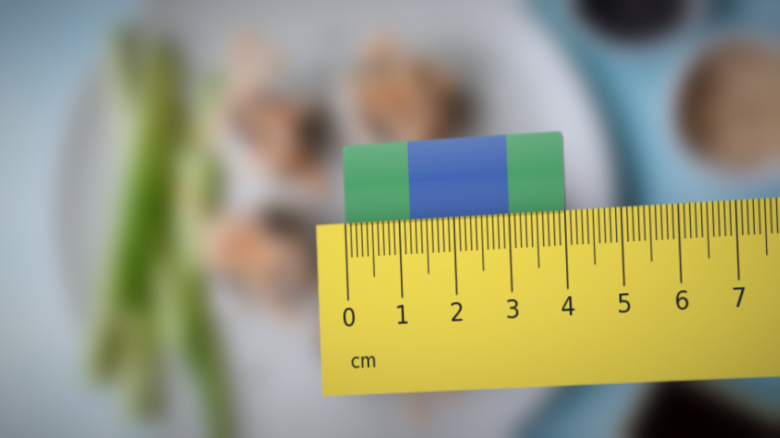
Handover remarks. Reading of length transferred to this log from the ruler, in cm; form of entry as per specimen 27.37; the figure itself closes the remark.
4
